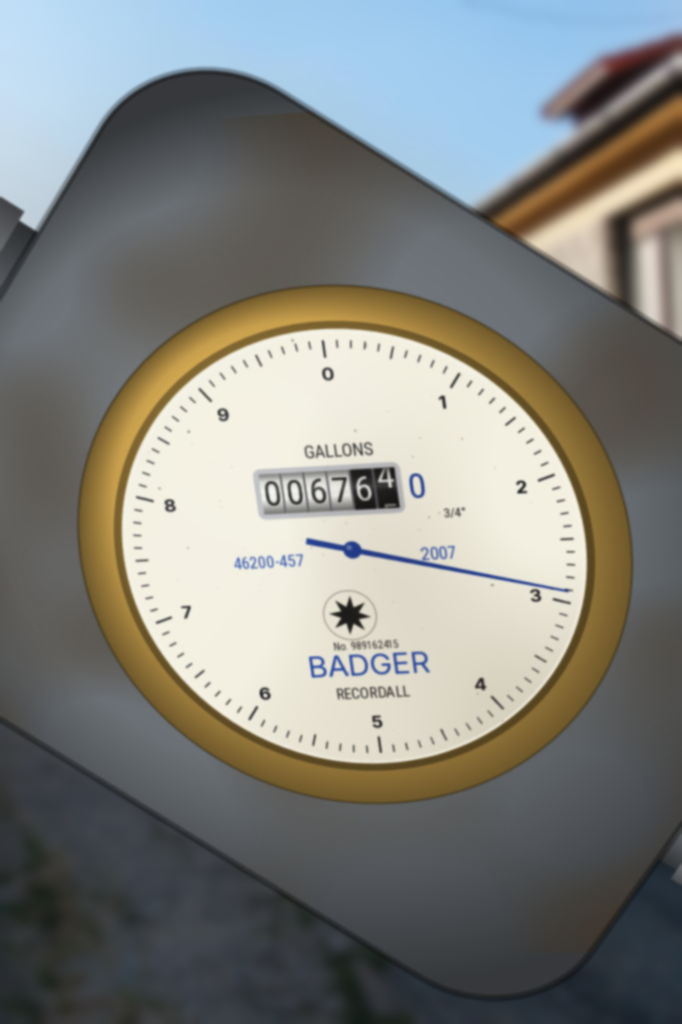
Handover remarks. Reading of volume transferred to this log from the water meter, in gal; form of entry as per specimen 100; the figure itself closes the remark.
67642.9
